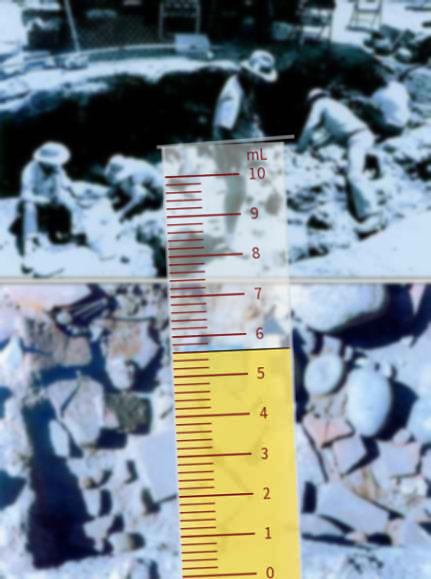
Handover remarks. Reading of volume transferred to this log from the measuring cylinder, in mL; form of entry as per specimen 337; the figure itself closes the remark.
5.6
